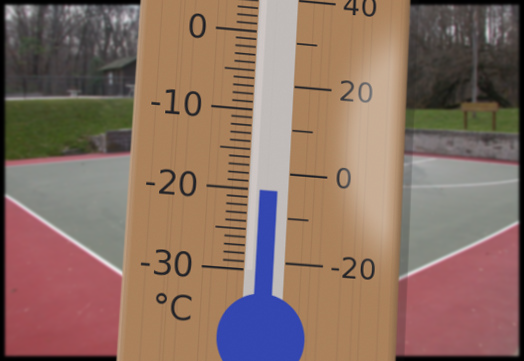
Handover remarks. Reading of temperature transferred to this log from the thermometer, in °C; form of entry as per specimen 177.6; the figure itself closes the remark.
-20
